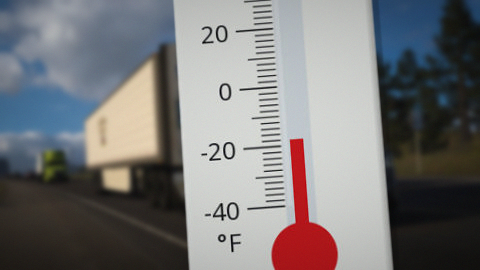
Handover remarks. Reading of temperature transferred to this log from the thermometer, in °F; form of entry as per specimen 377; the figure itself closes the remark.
-18
